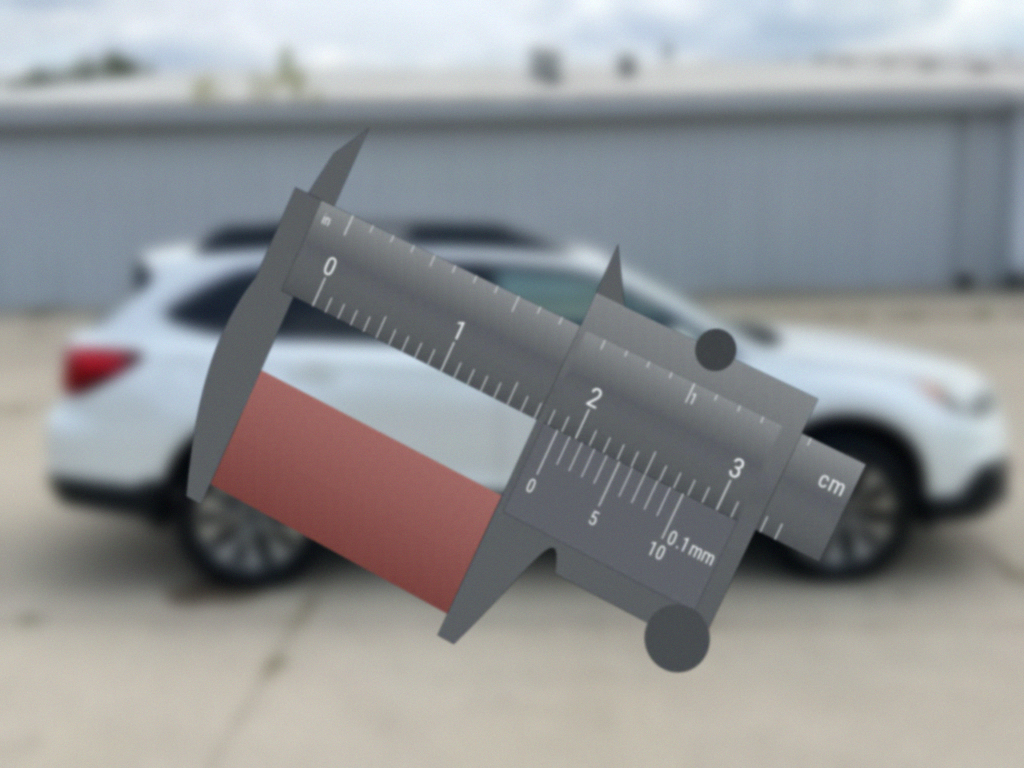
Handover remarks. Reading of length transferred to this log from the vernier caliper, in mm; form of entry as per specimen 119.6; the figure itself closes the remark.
18.7
